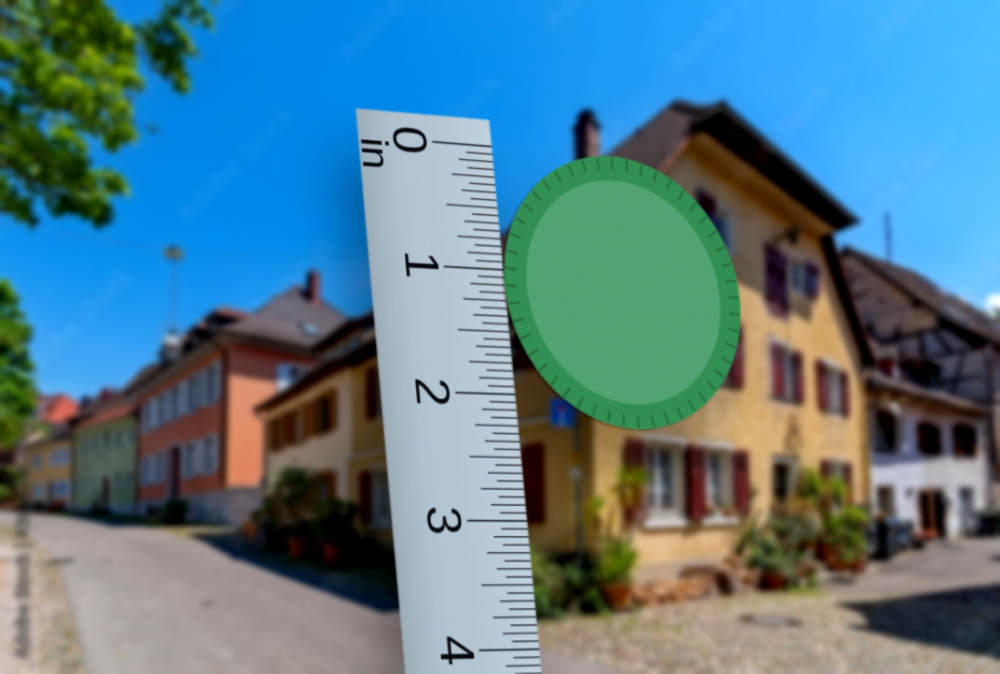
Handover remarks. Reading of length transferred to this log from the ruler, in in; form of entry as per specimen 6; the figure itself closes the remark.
2.25
